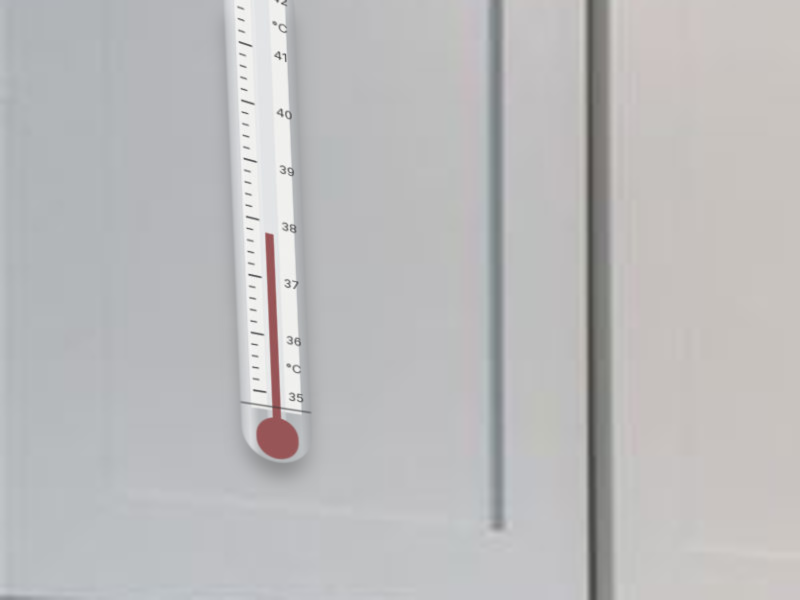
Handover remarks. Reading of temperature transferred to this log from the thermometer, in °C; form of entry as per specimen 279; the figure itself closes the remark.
37.8
